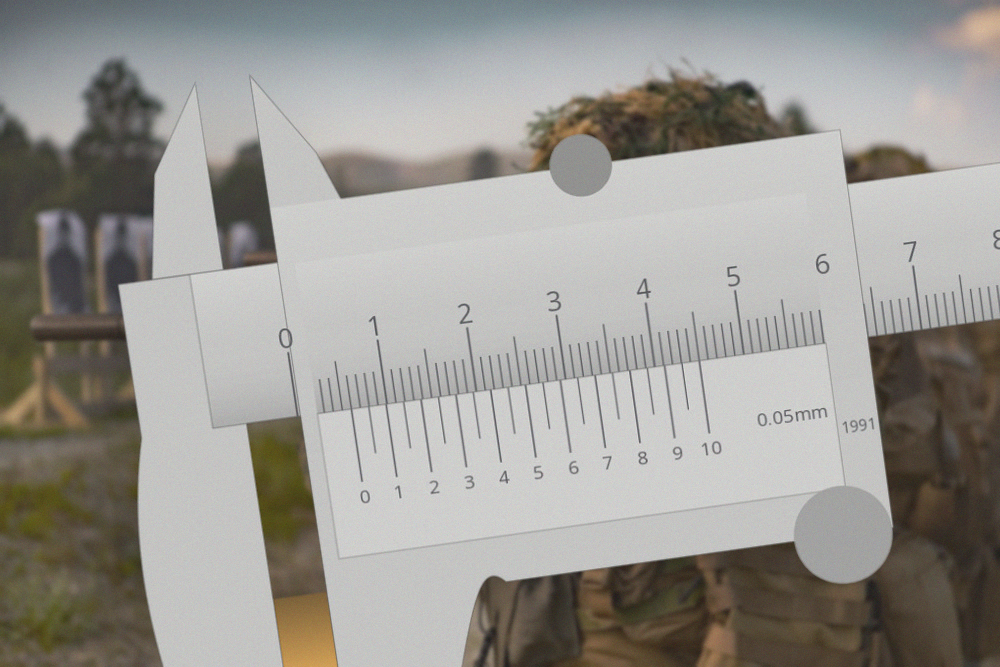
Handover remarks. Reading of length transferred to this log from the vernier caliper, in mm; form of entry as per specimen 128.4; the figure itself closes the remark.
6.0
